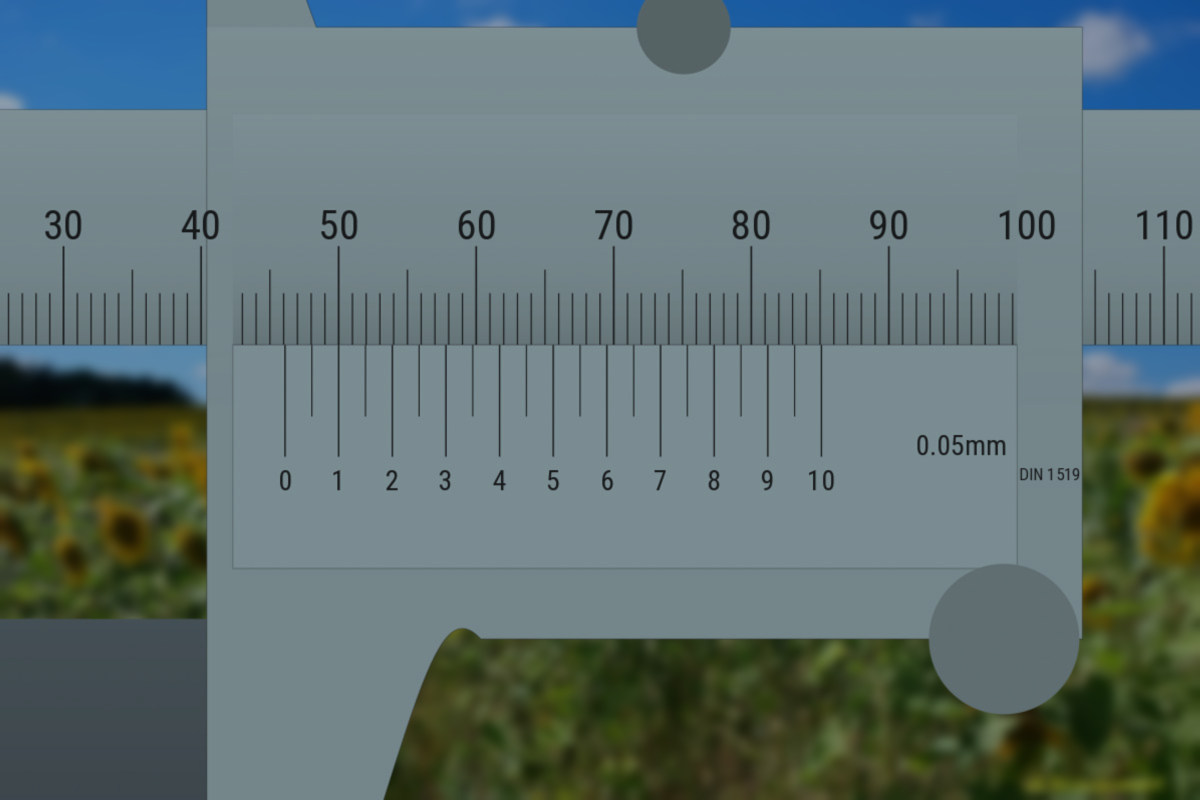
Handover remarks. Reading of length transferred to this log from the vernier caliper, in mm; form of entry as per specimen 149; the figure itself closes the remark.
46.1
